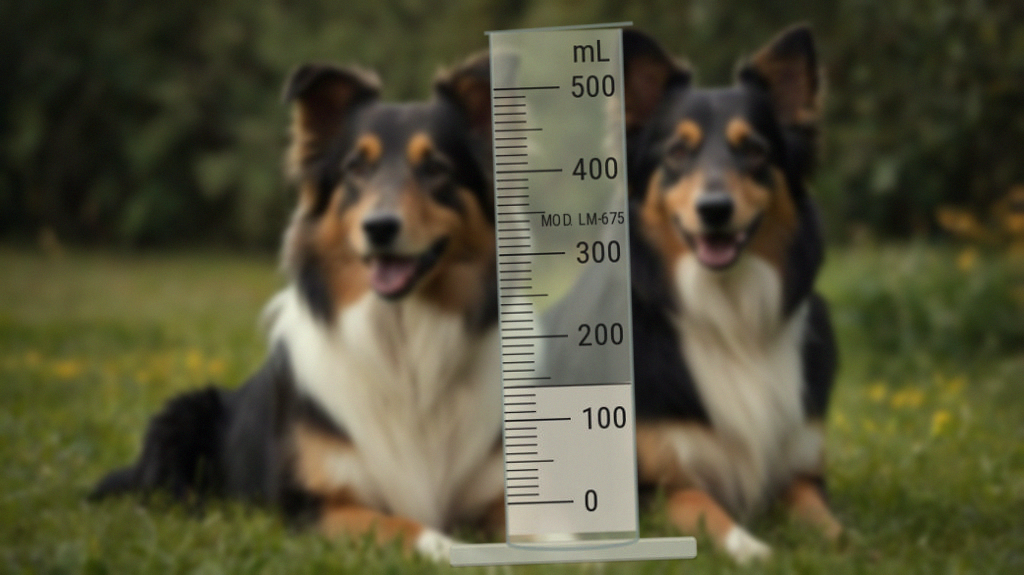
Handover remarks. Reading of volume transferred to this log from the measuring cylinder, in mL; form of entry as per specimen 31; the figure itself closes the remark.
140
